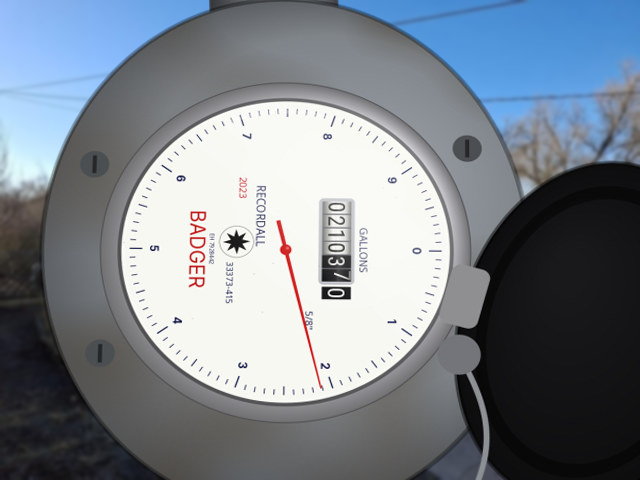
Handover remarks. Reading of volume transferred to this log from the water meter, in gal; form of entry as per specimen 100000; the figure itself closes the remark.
210372.1
